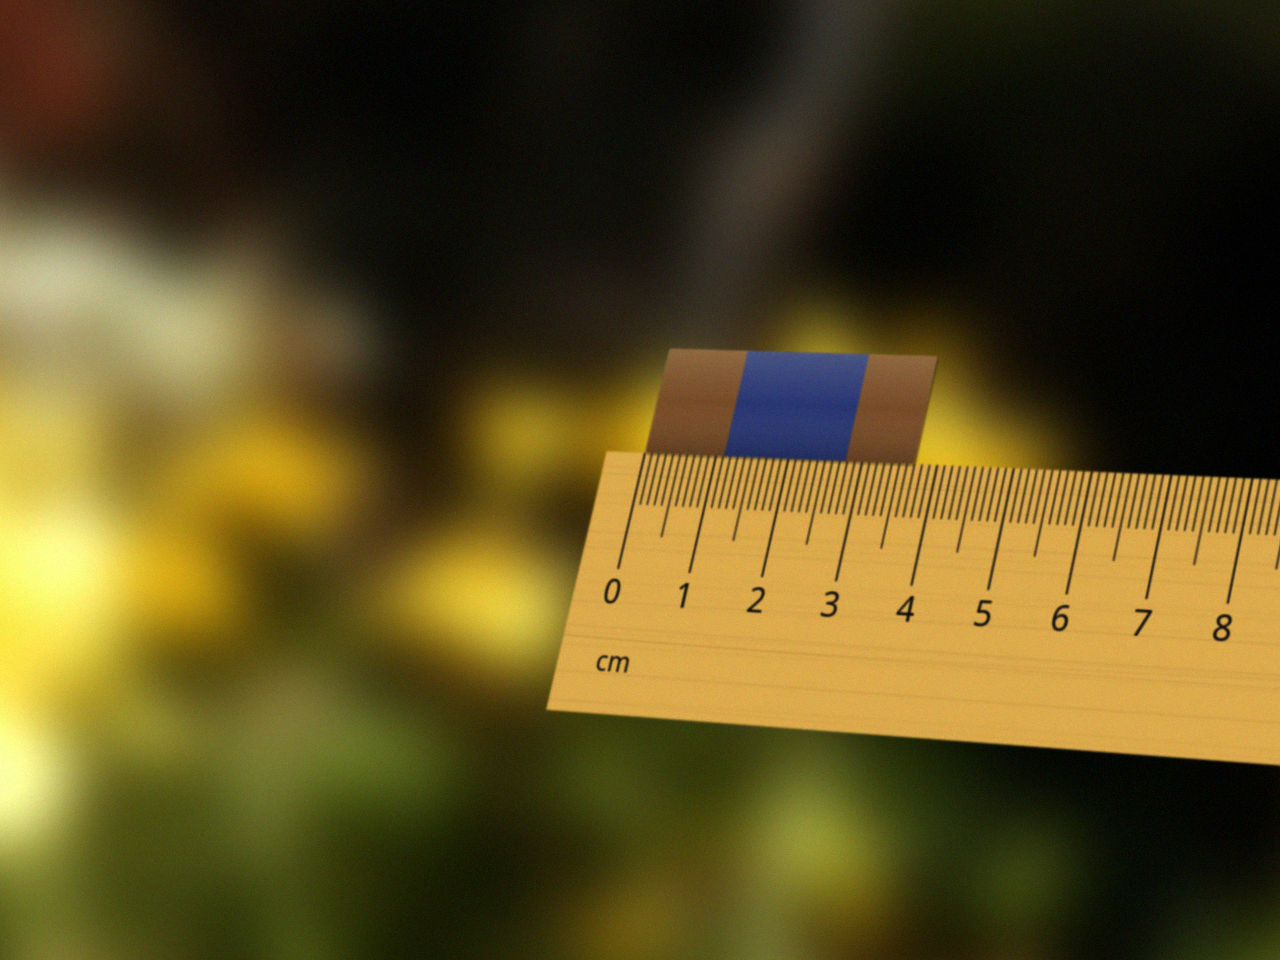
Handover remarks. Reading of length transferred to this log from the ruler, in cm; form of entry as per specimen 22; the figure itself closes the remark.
3.7
